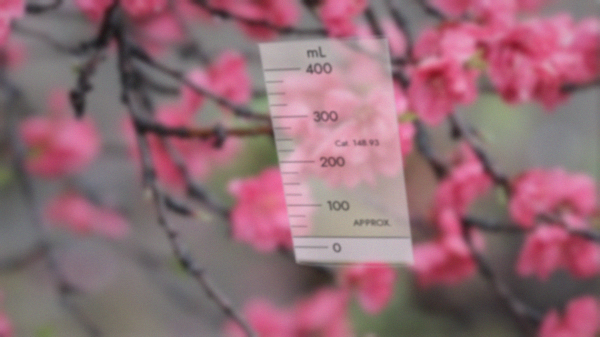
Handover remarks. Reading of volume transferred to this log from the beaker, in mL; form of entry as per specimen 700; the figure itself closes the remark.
25
